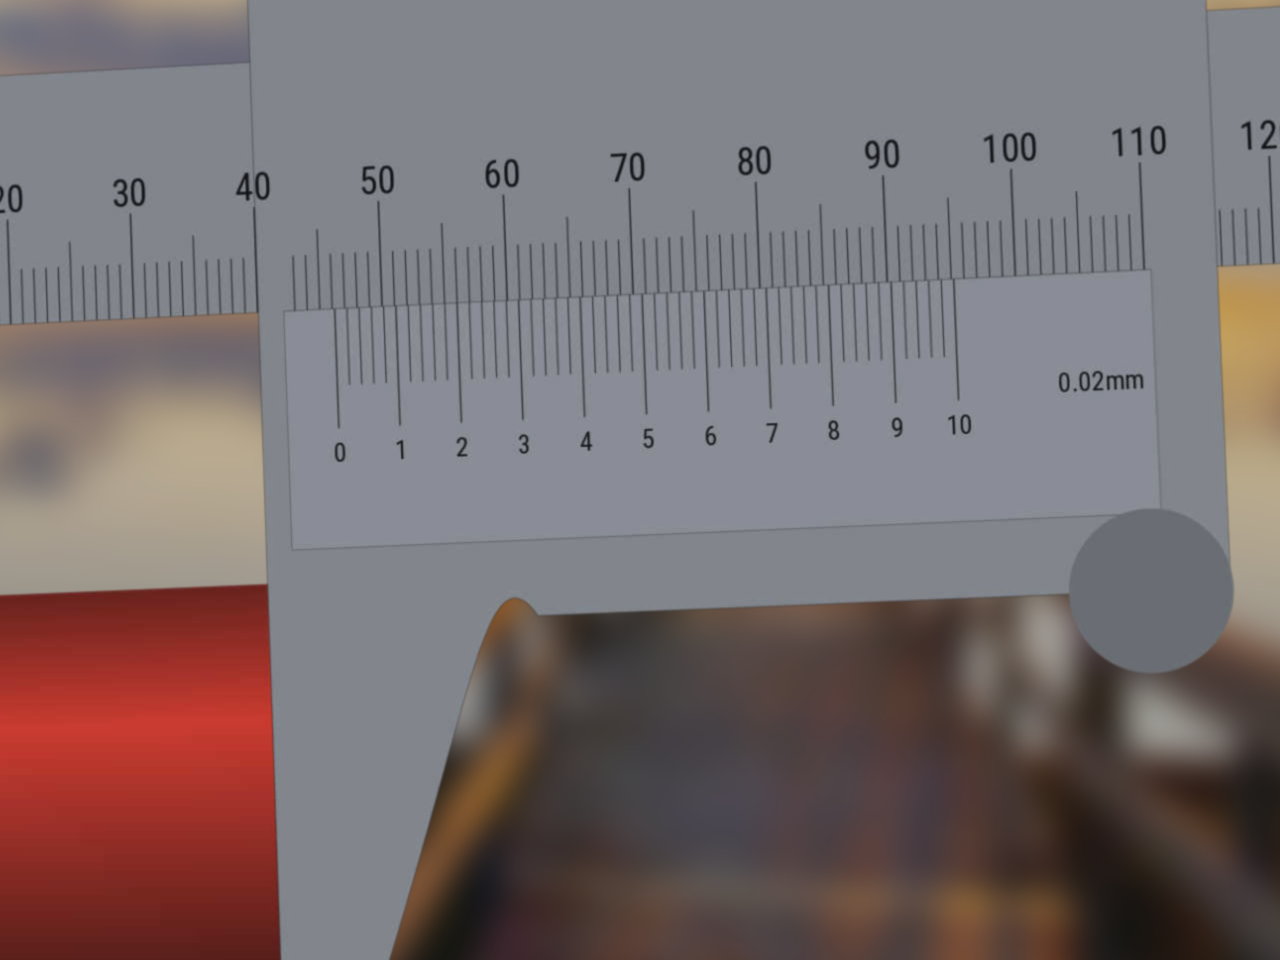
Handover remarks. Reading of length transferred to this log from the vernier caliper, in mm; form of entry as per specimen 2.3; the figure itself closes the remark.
46.2
